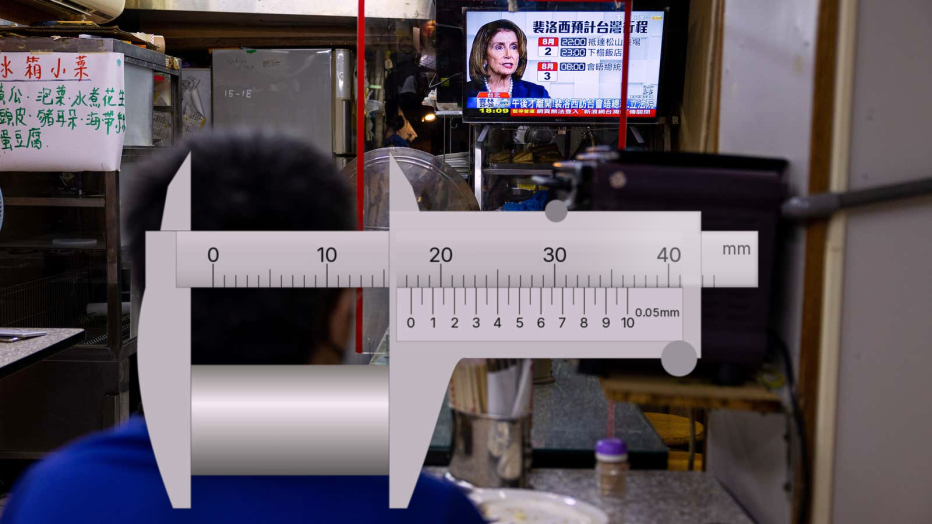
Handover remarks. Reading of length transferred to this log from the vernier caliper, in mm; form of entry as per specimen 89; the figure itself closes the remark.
17.4
